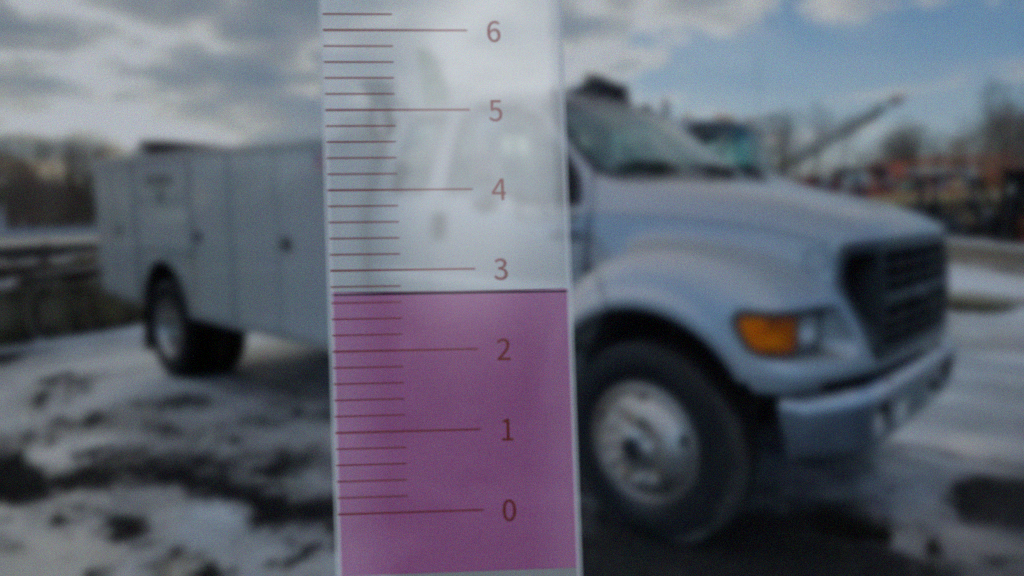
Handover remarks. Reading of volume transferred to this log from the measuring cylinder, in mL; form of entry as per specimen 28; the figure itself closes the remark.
2.7
